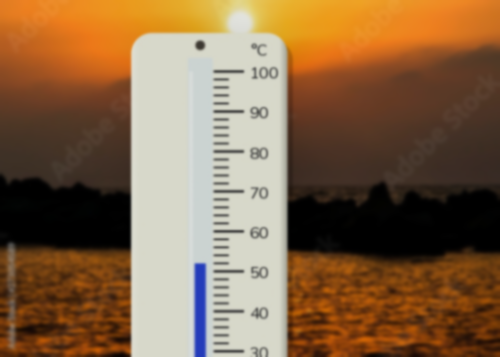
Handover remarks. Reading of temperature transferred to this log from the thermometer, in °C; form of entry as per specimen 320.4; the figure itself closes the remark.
52
